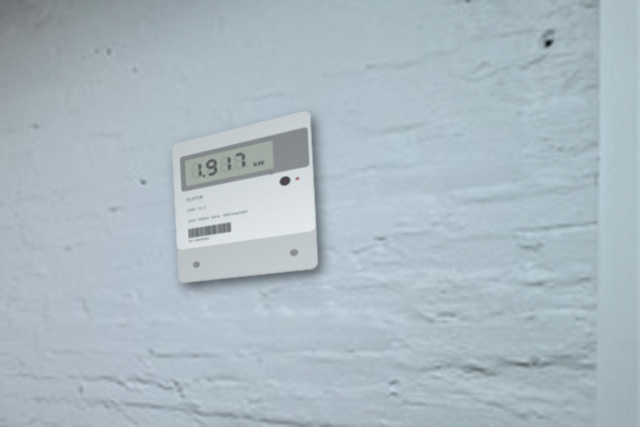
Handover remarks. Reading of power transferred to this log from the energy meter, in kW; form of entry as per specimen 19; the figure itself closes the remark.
1.917
